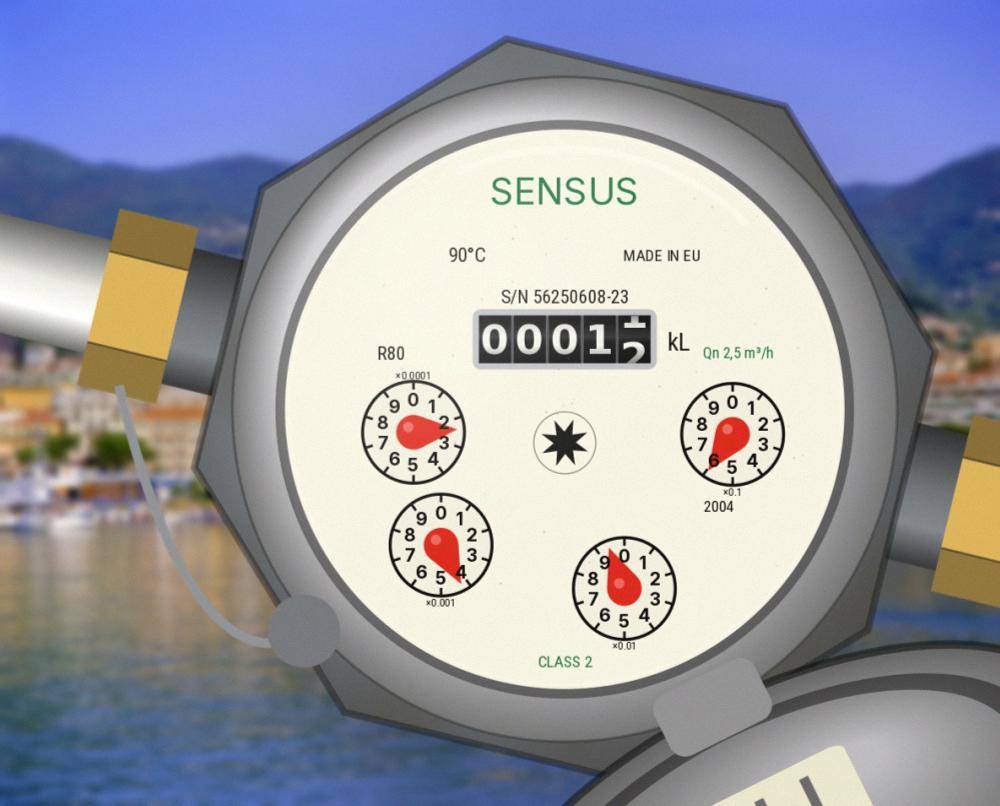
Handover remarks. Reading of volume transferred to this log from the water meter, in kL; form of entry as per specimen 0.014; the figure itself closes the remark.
11.5942
